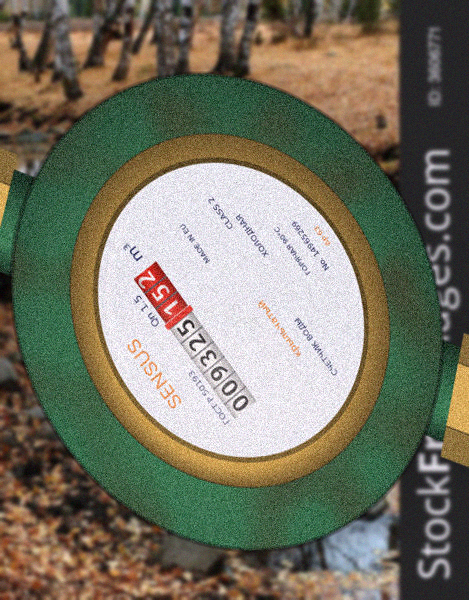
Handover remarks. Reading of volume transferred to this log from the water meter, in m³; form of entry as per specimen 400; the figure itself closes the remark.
9325.152
